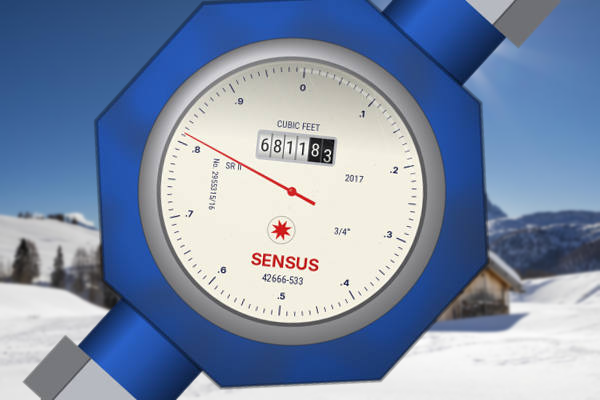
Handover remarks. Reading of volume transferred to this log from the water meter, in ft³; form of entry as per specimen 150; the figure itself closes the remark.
681182.81
